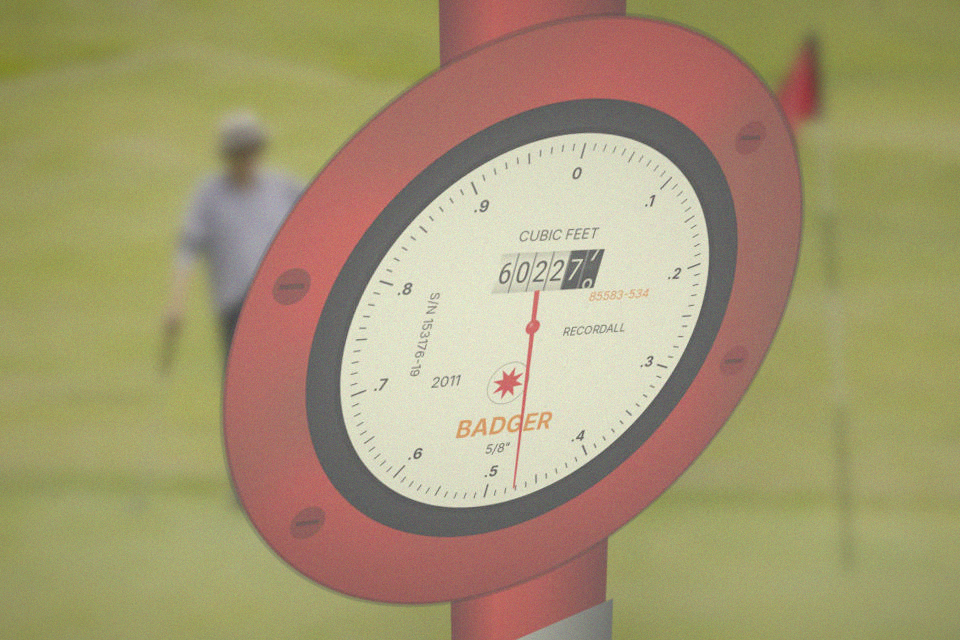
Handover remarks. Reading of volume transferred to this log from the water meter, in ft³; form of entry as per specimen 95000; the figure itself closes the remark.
602277.47
